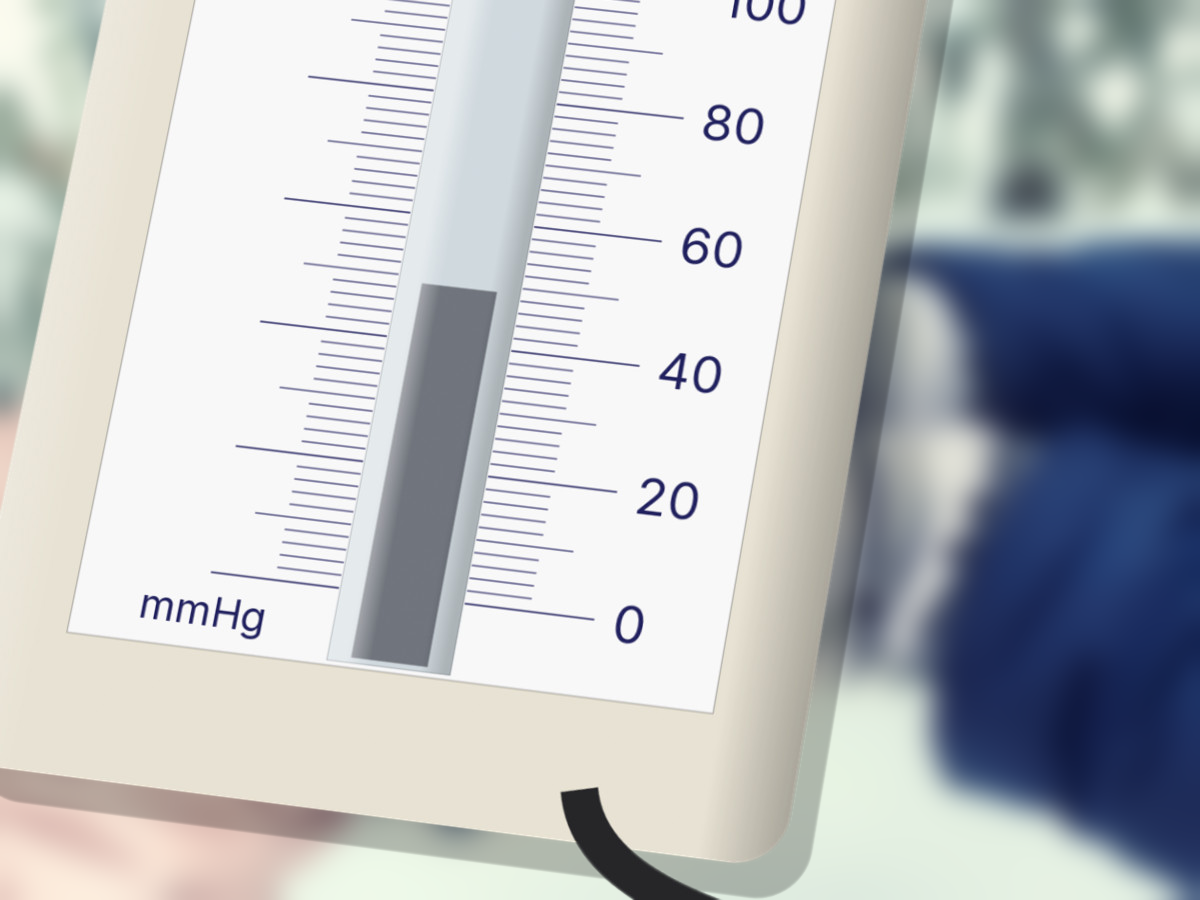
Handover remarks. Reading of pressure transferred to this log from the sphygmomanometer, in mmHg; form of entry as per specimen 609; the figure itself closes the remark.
49
